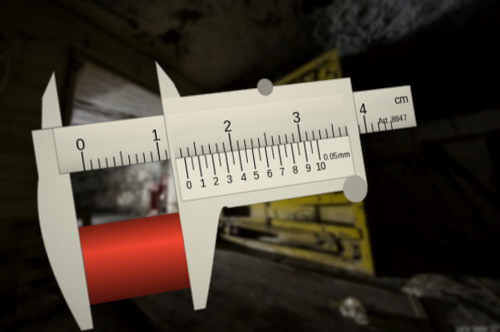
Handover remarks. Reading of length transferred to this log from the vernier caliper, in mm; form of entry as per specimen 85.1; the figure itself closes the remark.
13.4
